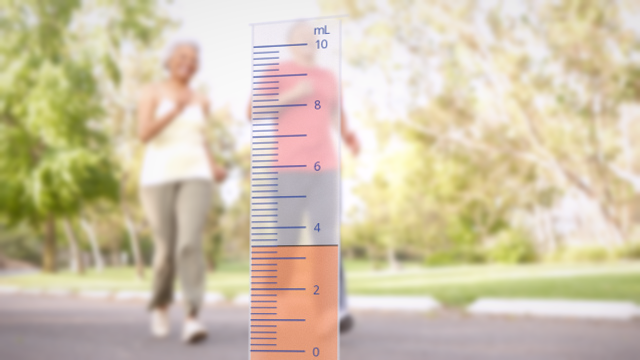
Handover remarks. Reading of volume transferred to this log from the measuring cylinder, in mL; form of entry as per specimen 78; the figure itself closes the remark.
3.4
